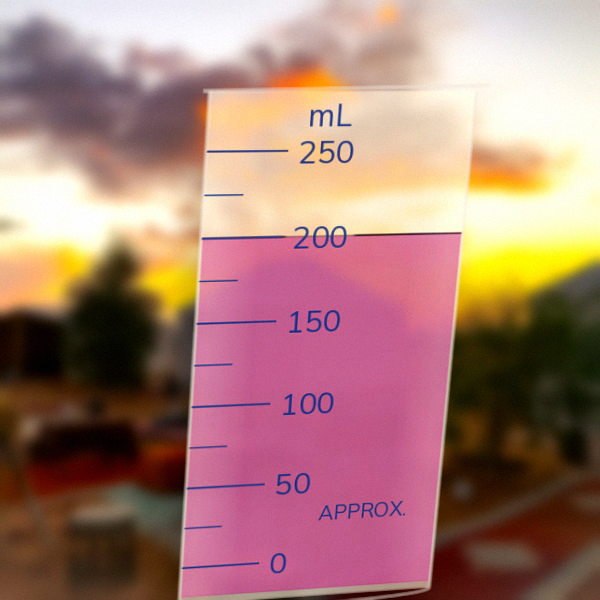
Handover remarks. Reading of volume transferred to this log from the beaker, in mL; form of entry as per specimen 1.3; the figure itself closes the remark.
200
